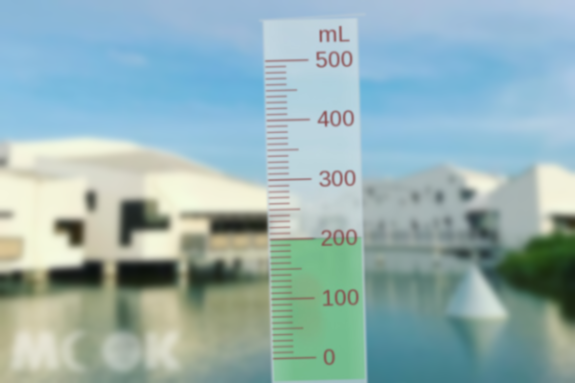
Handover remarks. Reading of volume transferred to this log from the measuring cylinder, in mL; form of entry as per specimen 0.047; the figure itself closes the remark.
200
